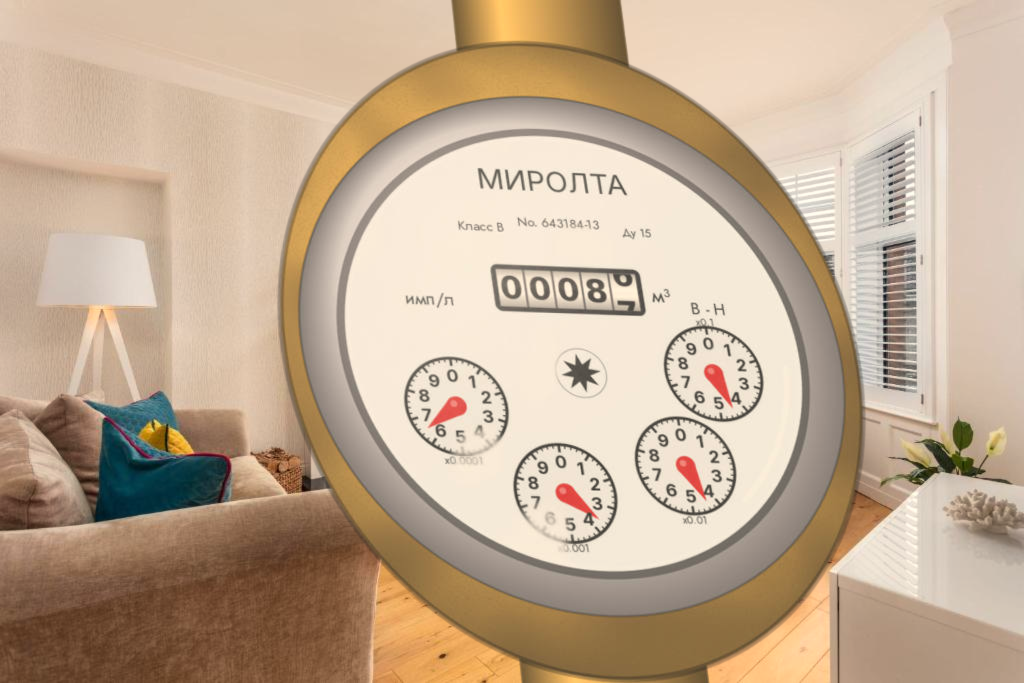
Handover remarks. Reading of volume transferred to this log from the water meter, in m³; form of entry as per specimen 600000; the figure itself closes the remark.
86.4436
